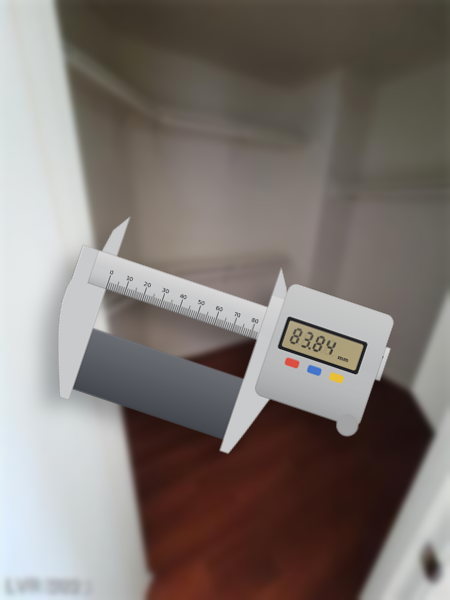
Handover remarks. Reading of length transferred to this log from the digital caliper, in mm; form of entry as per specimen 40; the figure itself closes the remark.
83.84
